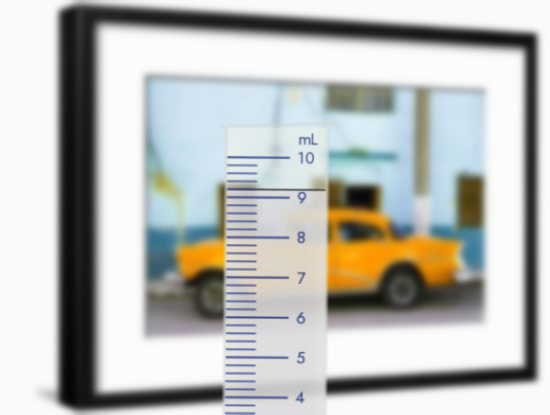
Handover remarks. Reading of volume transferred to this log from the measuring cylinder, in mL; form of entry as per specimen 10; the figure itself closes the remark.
9.2
